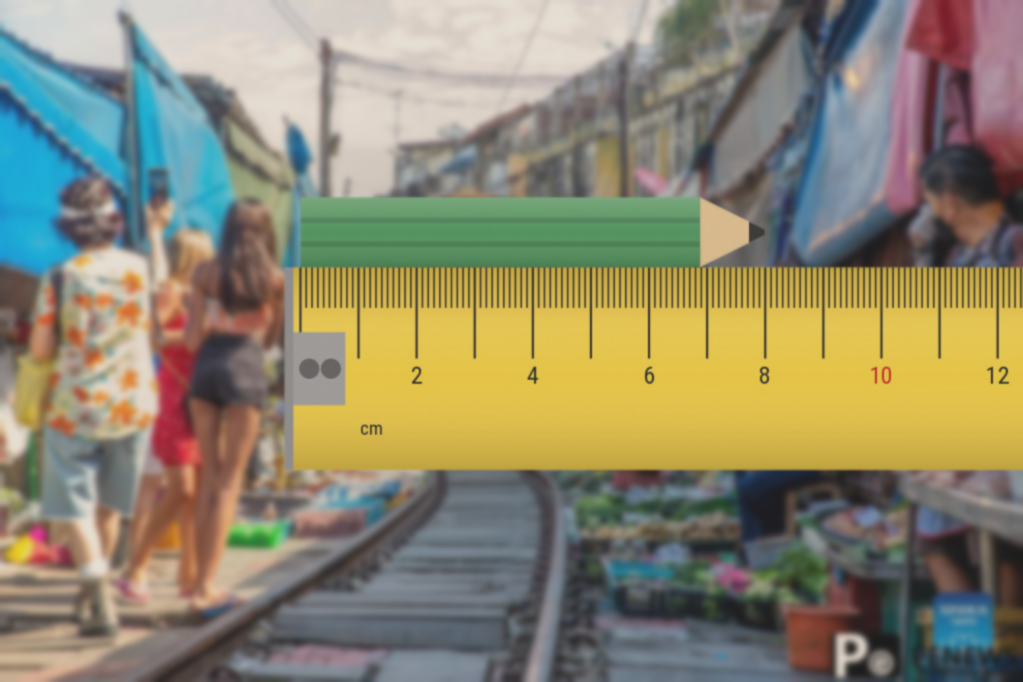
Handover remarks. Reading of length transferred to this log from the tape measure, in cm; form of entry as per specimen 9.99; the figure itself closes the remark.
8
